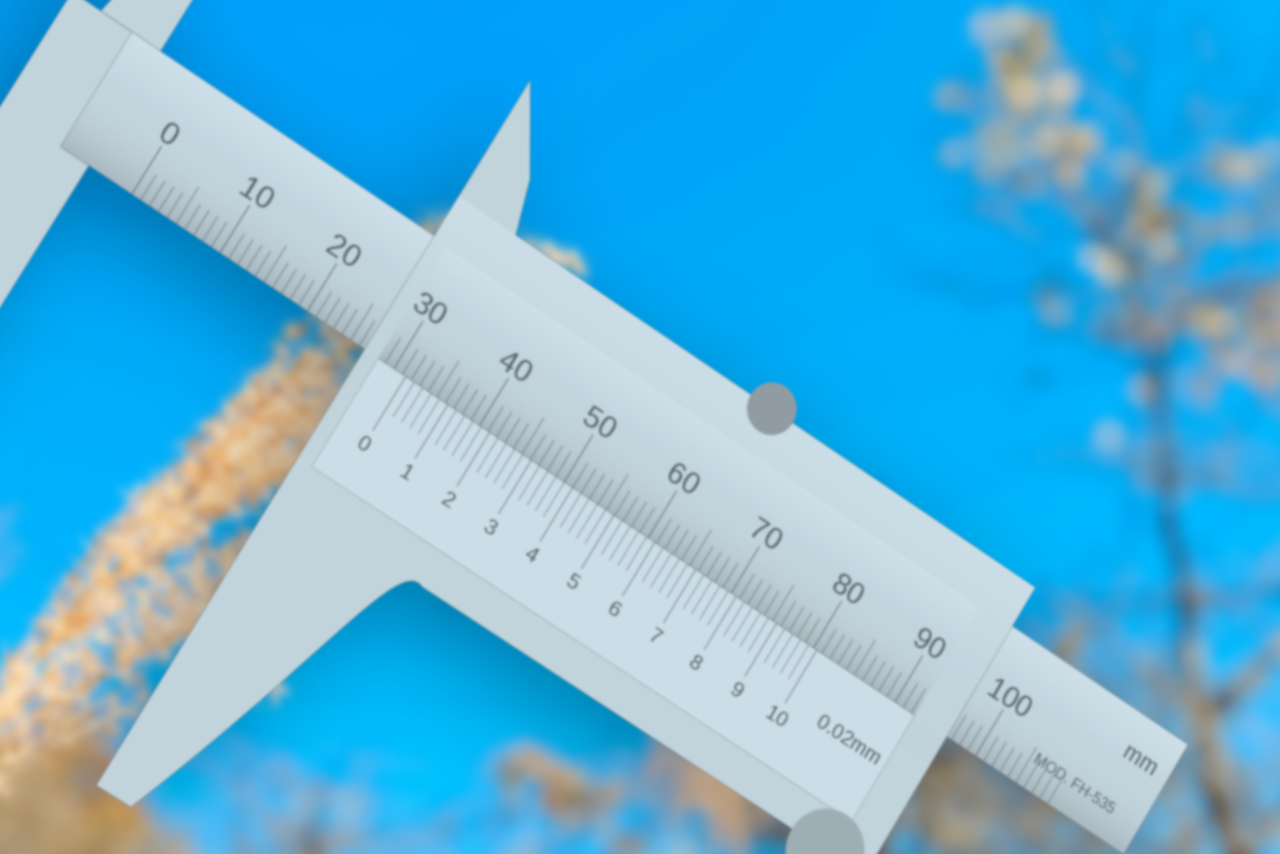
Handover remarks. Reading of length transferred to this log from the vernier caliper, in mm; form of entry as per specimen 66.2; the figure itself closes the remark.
31.4
